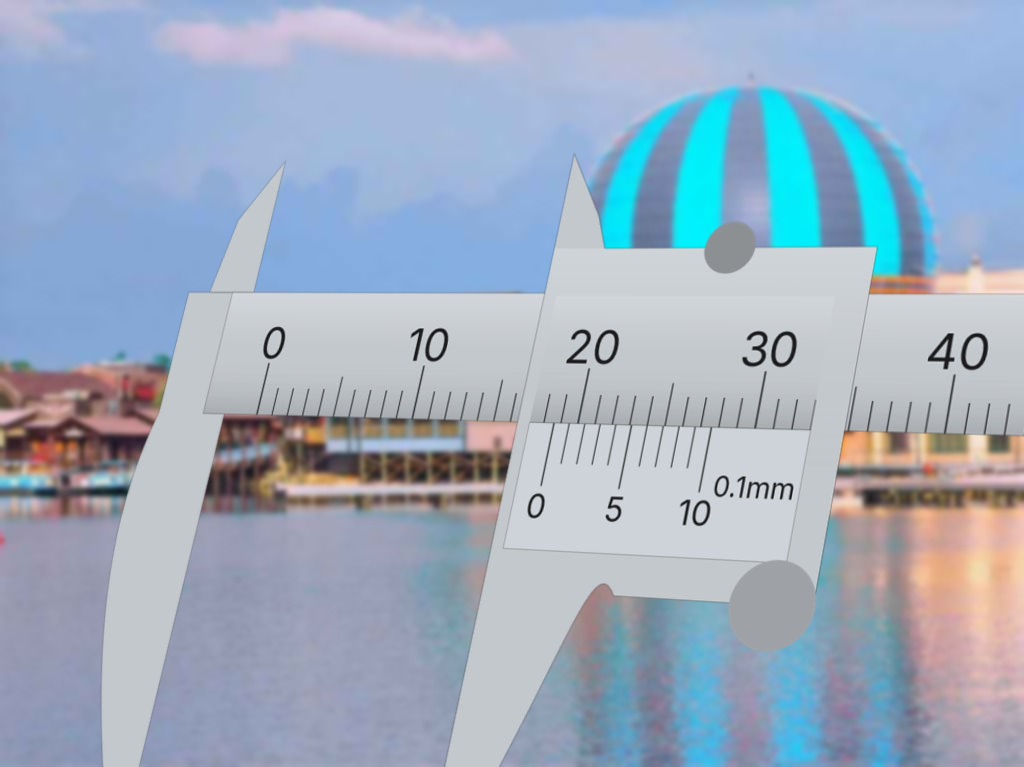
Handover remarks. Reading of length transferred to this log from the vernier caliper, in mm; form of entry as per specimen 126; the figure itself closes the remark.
18.6
